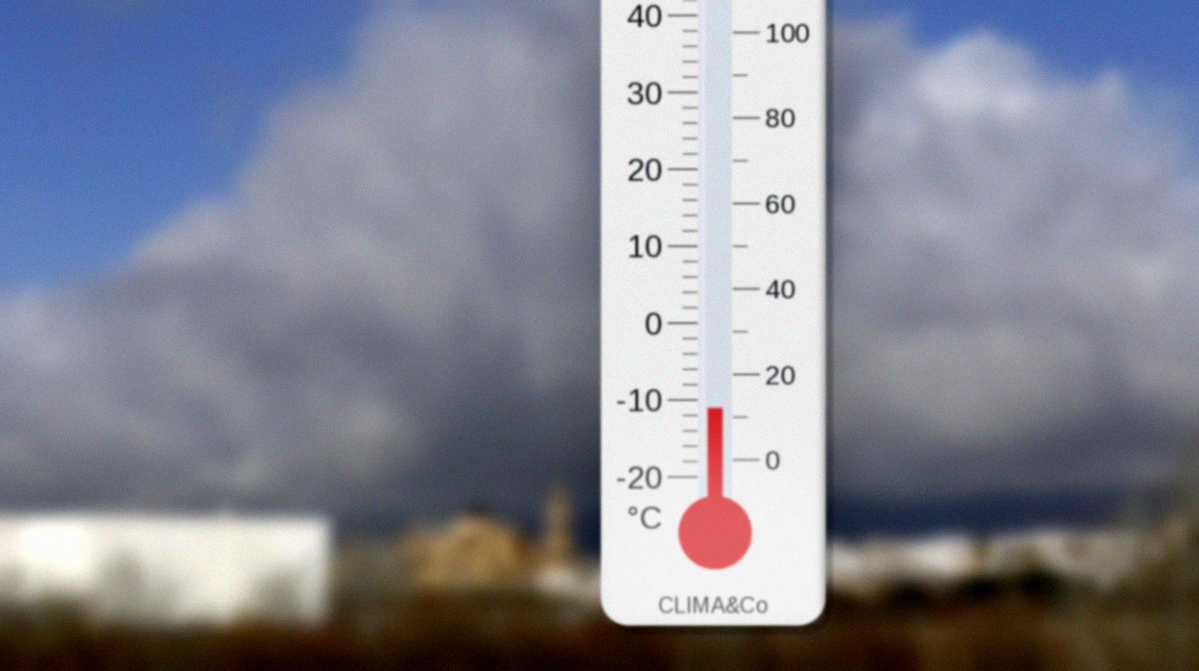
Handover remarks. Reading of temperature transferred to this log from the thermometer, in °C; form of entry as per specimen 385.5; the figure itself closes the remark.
-11
